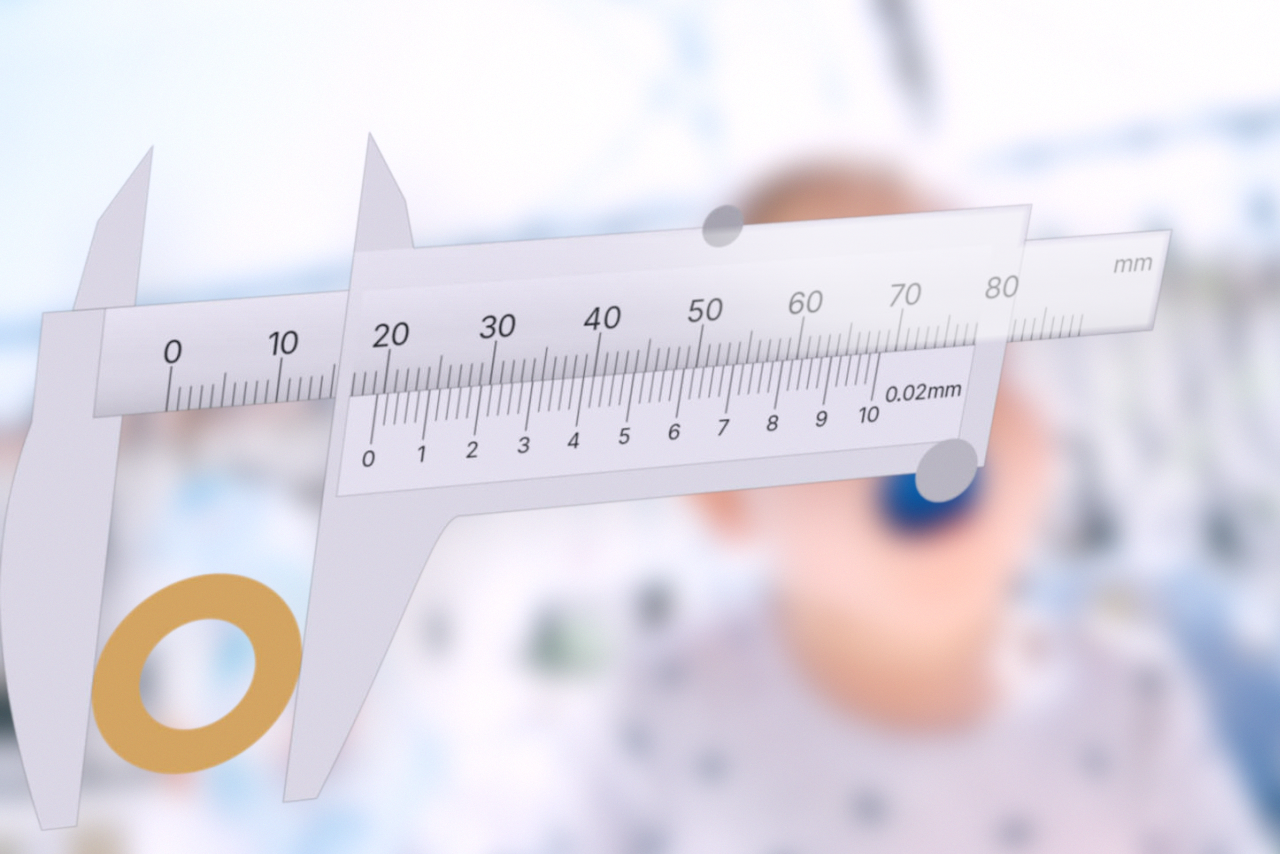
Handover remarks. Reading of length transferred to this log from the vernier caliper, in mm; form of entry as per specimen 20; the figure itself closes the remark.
19.4
